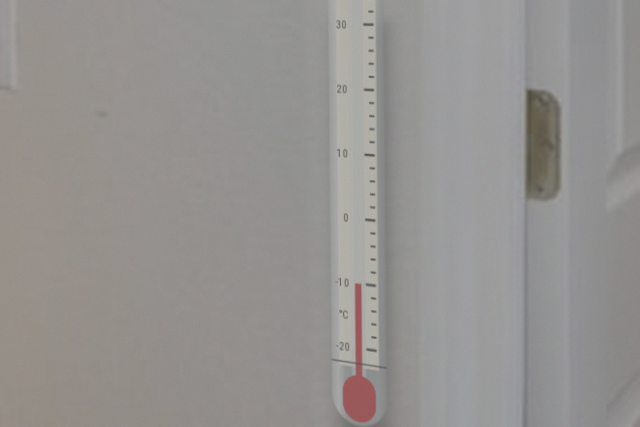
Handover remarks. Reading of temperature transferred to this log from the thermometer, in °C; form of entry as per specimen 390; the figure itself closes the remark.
-10
